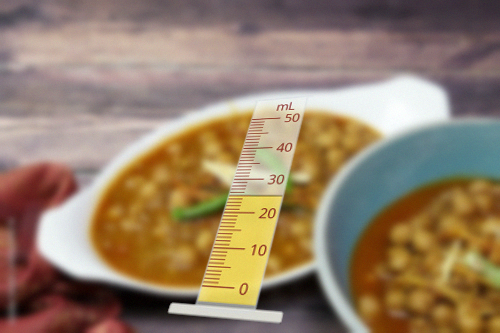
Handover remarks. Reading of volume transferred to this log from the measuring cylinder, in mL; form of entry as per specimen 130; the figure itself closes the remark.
25
